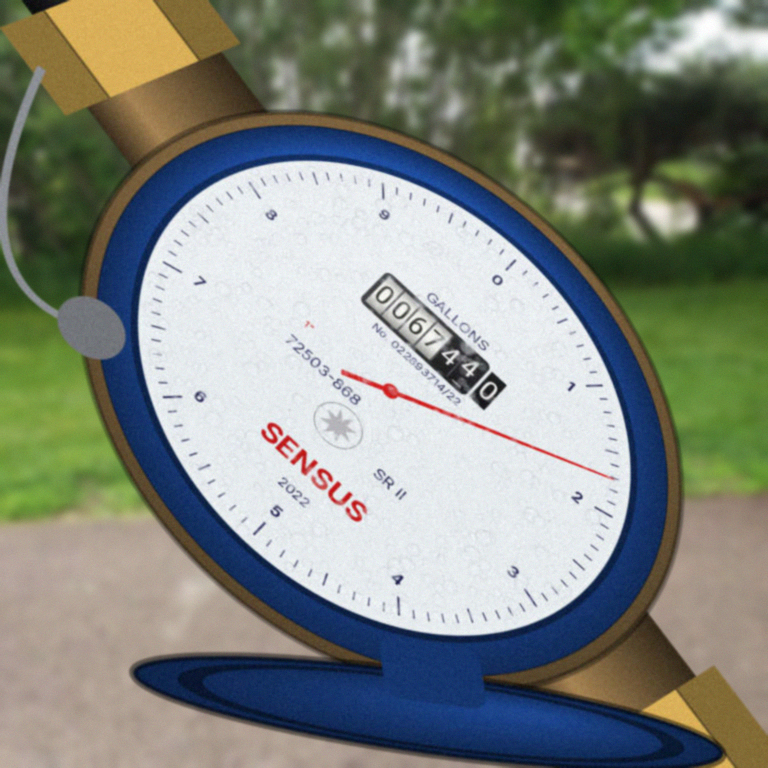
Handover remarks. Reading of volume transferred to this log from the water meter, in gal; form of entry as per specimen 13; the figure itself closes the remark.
67441.7
